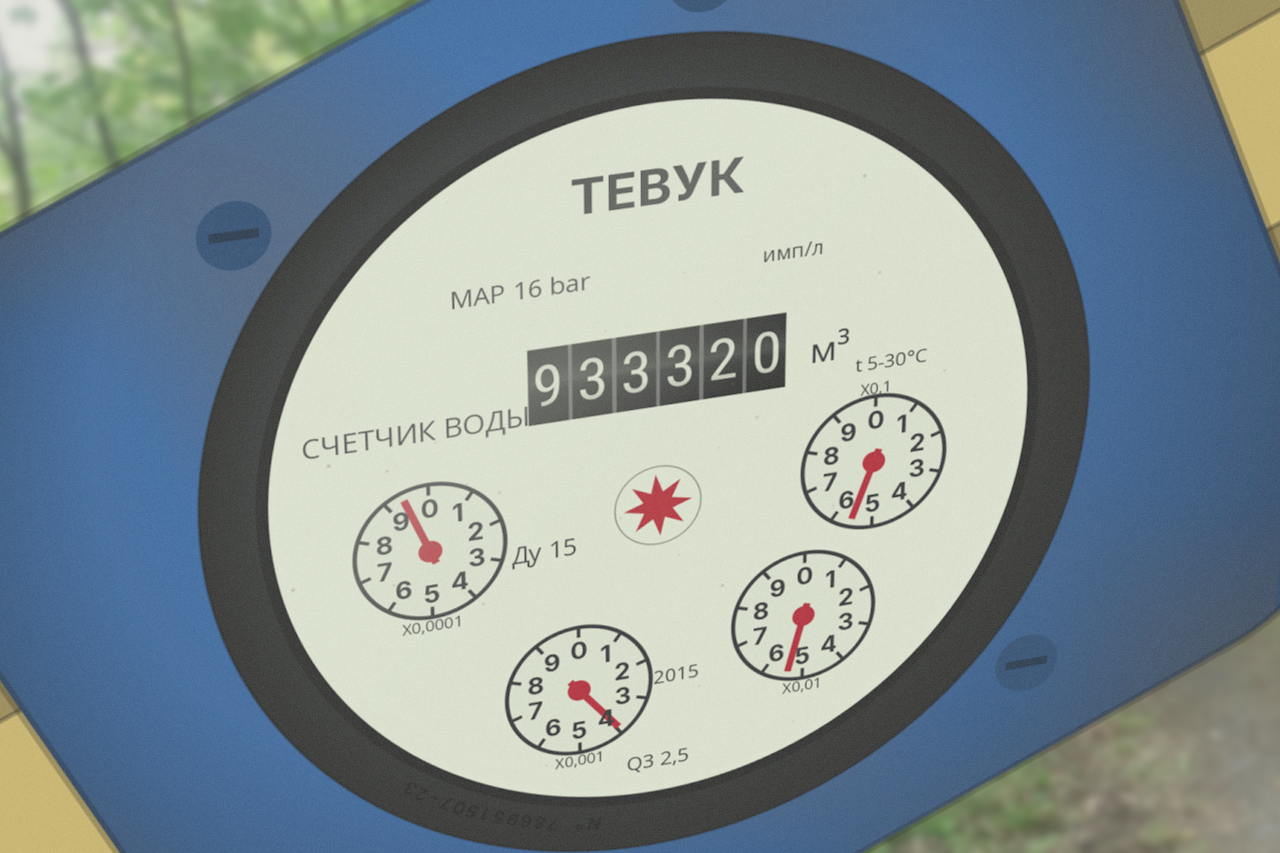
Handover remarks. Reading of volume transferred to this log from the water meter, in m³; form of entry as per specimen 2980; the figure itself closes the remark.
933320.5539
